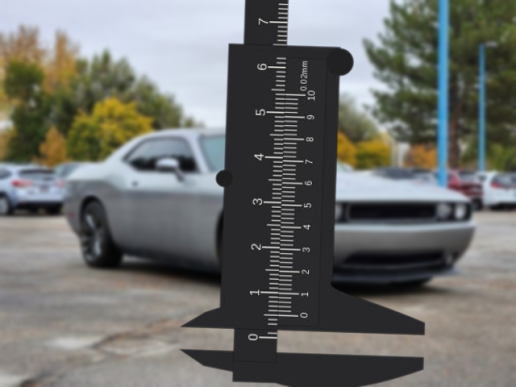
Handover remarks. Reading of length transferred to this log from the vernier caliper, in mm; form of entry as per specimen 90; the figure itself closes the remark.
5.0
